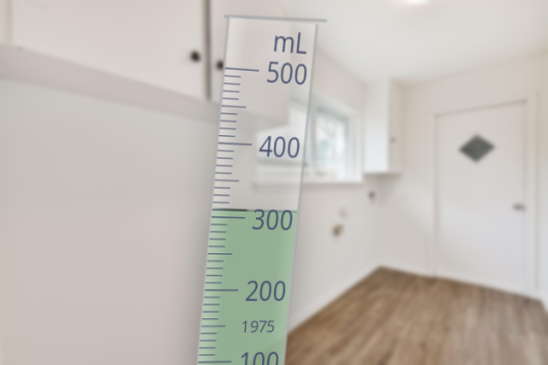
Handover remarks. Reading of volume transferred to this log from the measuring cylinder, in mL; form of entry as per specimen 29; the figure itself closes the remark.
310
